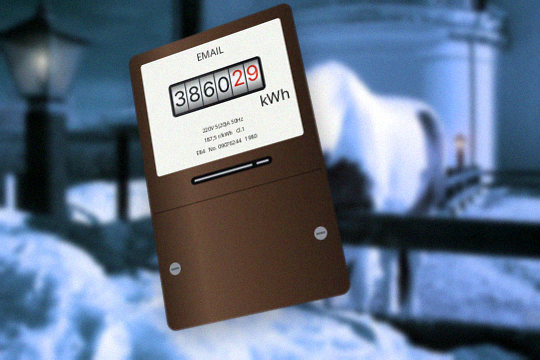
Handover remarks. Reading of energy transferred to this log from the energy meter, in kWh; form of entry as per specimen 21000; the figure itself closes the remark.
3860.29
